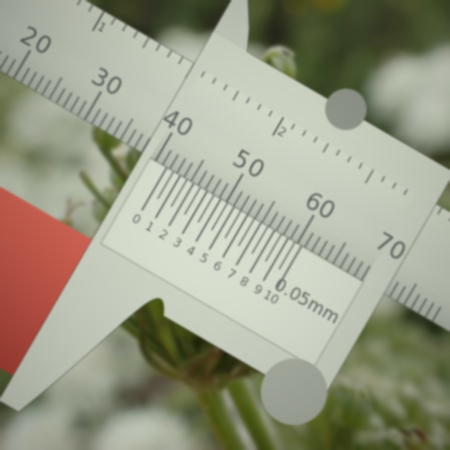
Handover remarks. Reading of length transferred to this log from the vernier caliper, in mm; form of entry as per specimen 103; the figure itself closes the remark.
41.6
